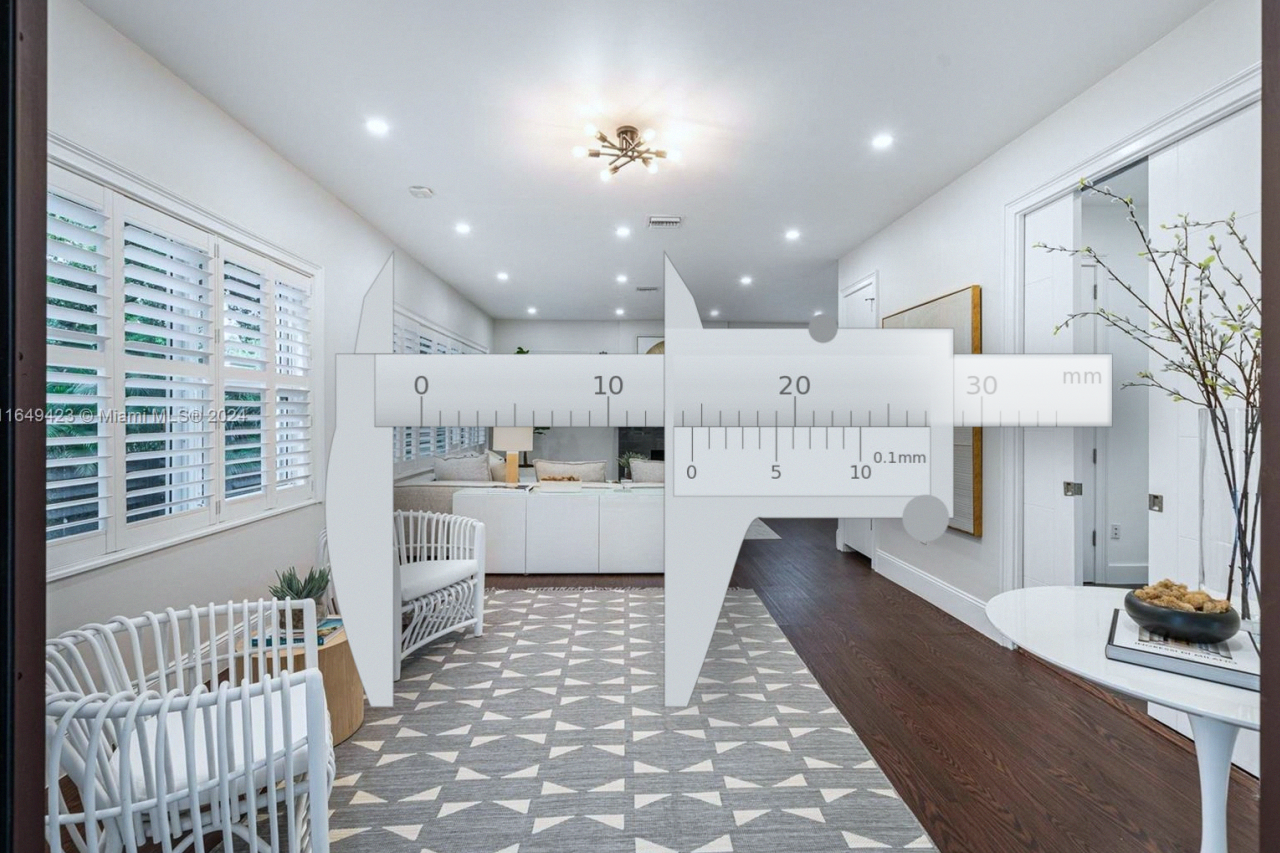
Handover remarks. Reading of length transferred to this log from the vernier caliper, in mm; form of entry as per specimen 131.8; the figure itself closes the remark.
14.5
